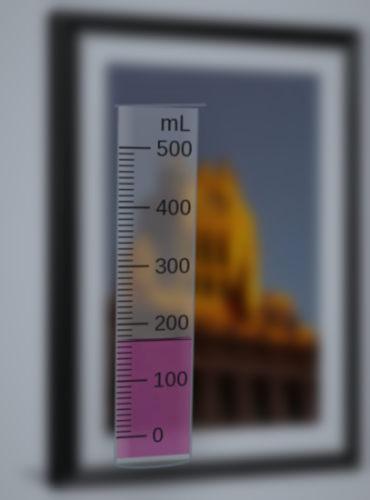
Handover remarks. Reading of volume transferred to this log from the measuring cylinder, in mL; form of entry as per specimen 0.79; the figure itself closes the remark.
170
